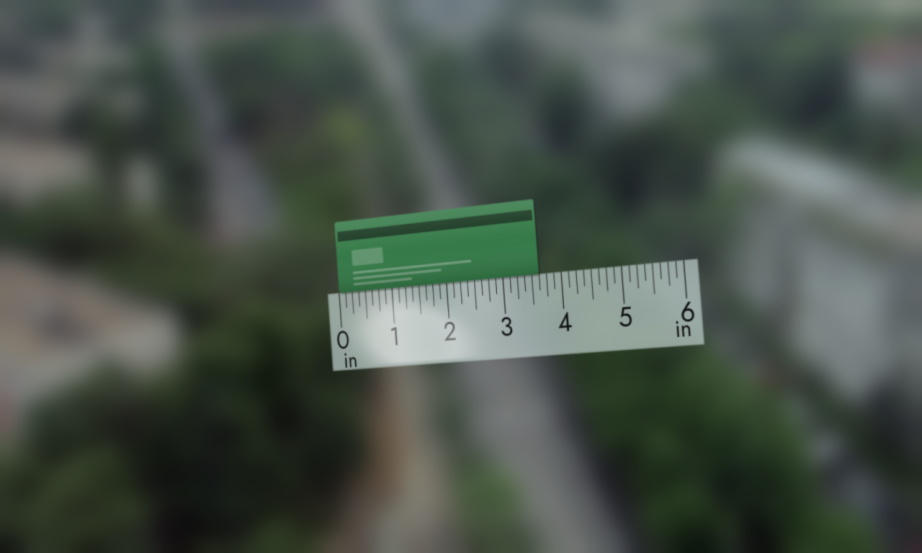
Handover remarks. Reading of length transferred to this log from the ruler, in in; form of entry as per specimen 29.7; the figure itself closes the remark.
3.625
